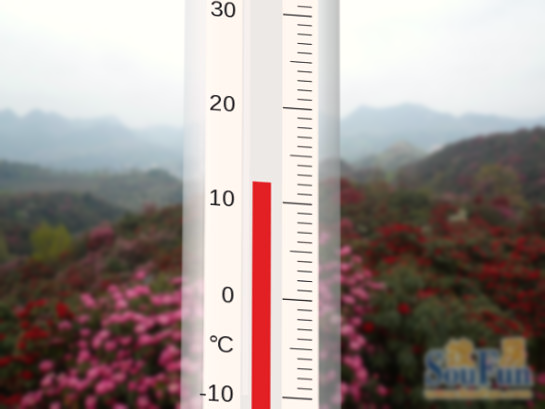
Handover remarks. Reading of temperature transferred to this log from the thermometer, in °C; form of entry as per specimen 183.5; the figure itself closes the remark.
12
